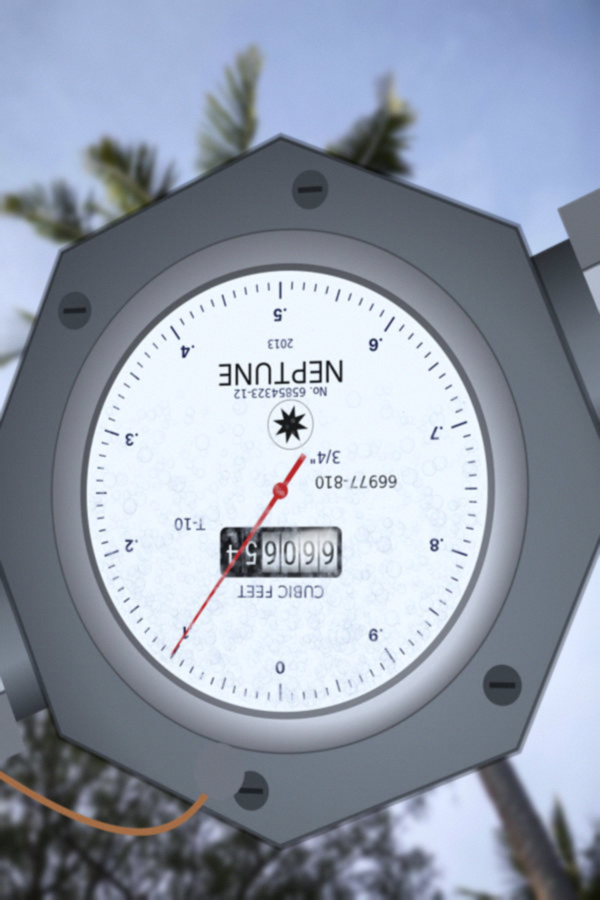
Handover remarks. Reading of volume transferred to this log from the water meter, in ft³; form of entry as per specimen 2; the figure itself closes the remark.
660654.10
